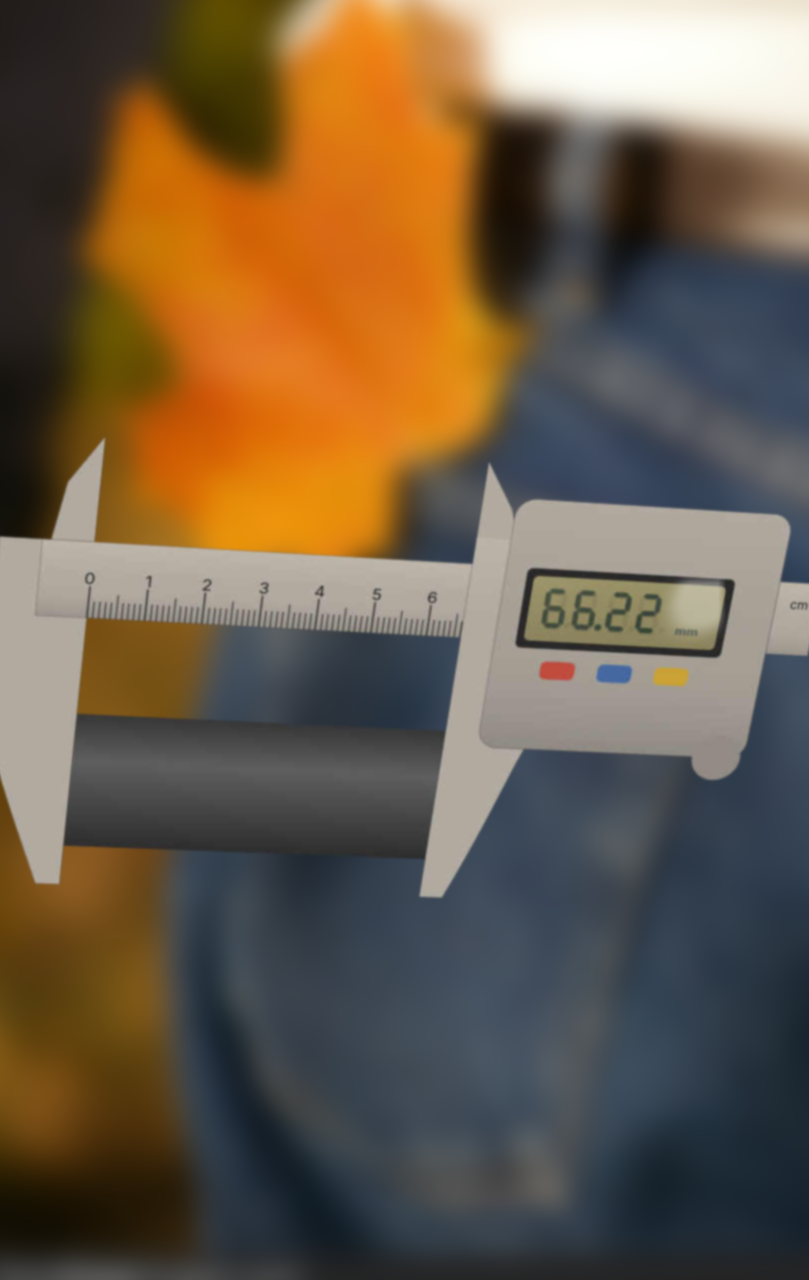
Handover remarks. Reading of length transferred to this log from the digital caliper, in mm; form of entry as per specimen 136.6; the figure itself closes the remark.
66.22
